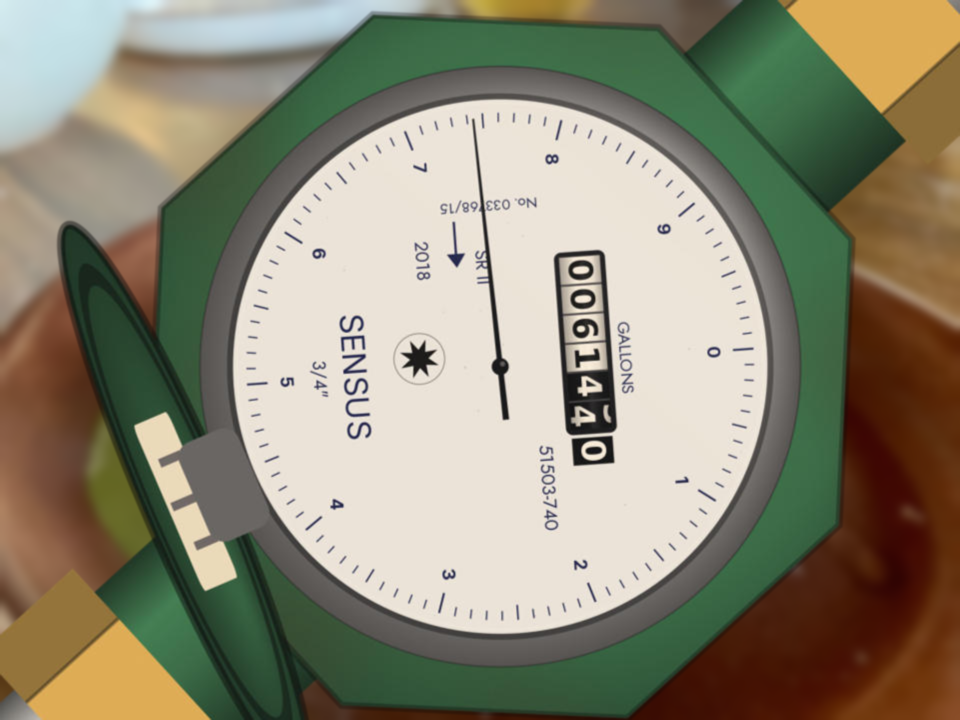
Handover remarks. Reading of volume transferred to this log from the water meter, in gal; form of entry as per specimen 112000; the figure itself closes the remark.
61437.4
